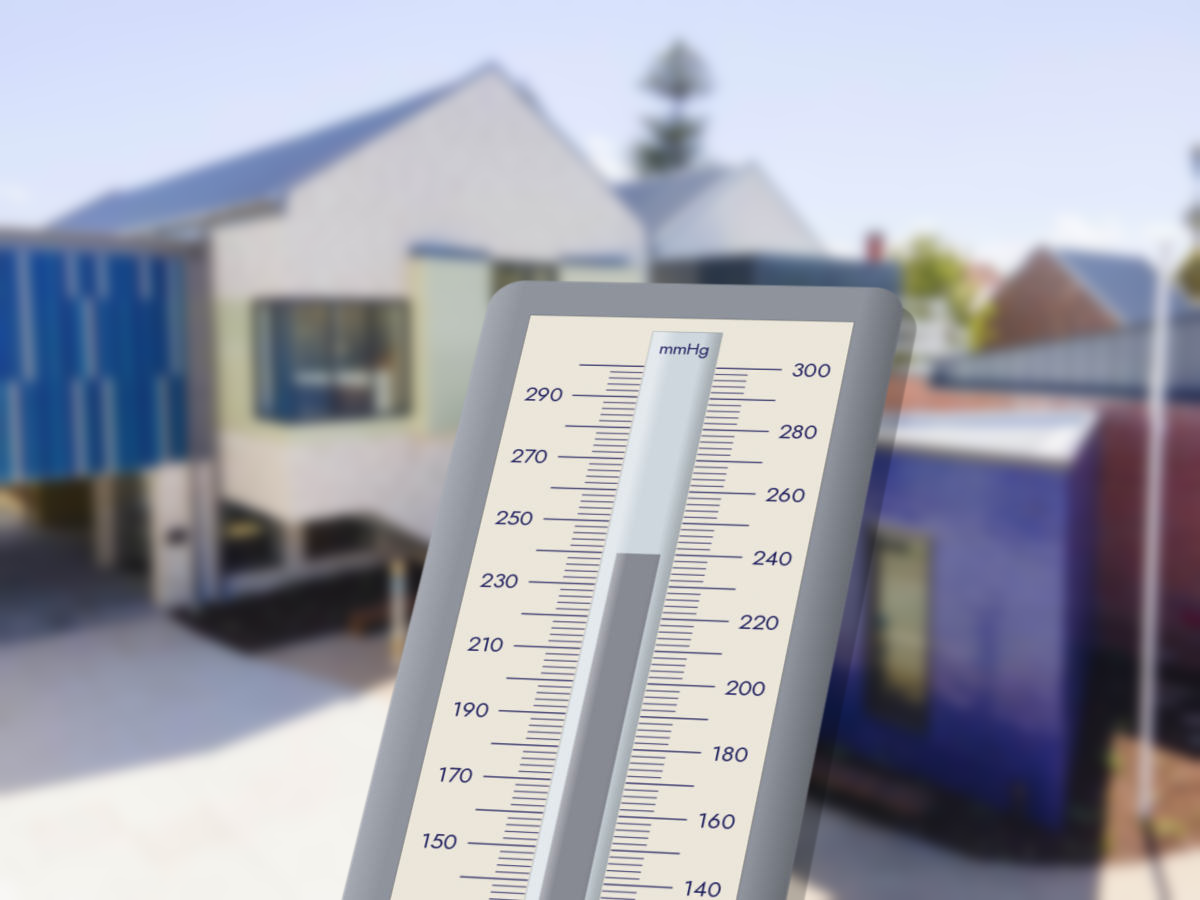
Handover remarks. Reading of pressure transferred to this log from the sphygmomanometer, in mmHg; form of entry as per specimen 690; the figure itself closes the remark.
240
